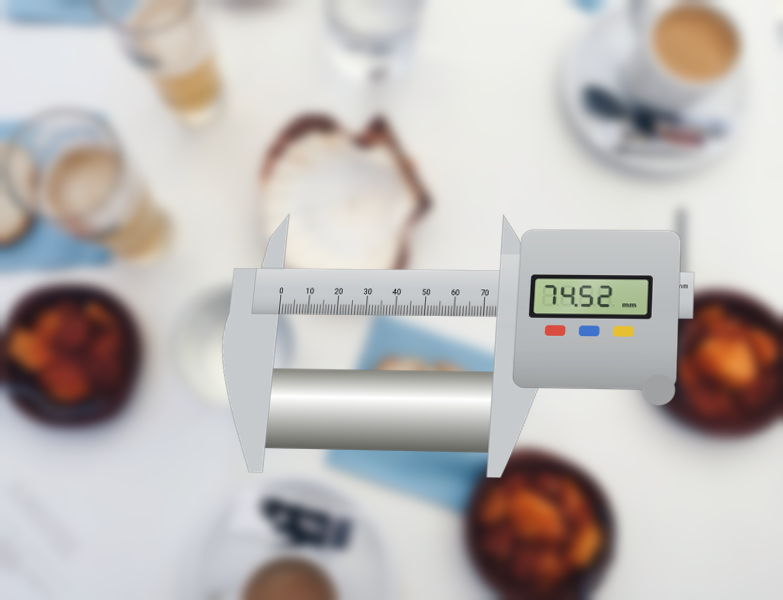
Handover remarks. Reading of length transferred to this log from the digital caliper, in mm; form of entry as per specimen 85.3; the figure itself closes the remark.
74.52
